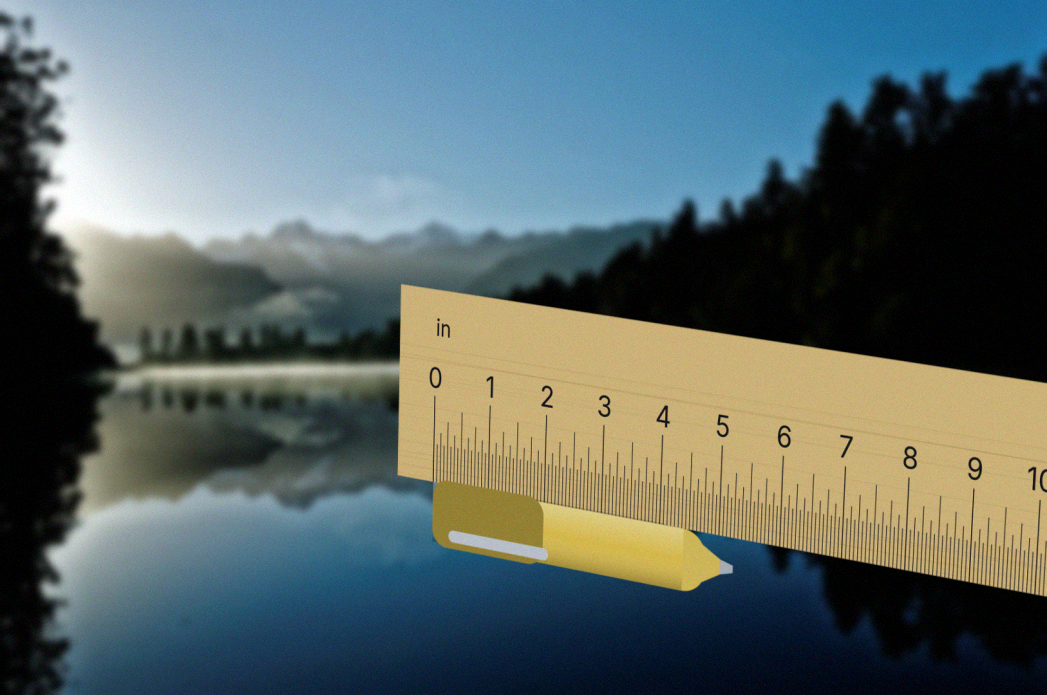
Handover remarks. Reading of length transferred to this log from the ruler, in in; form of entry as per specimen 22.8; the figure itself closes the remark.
5.25
